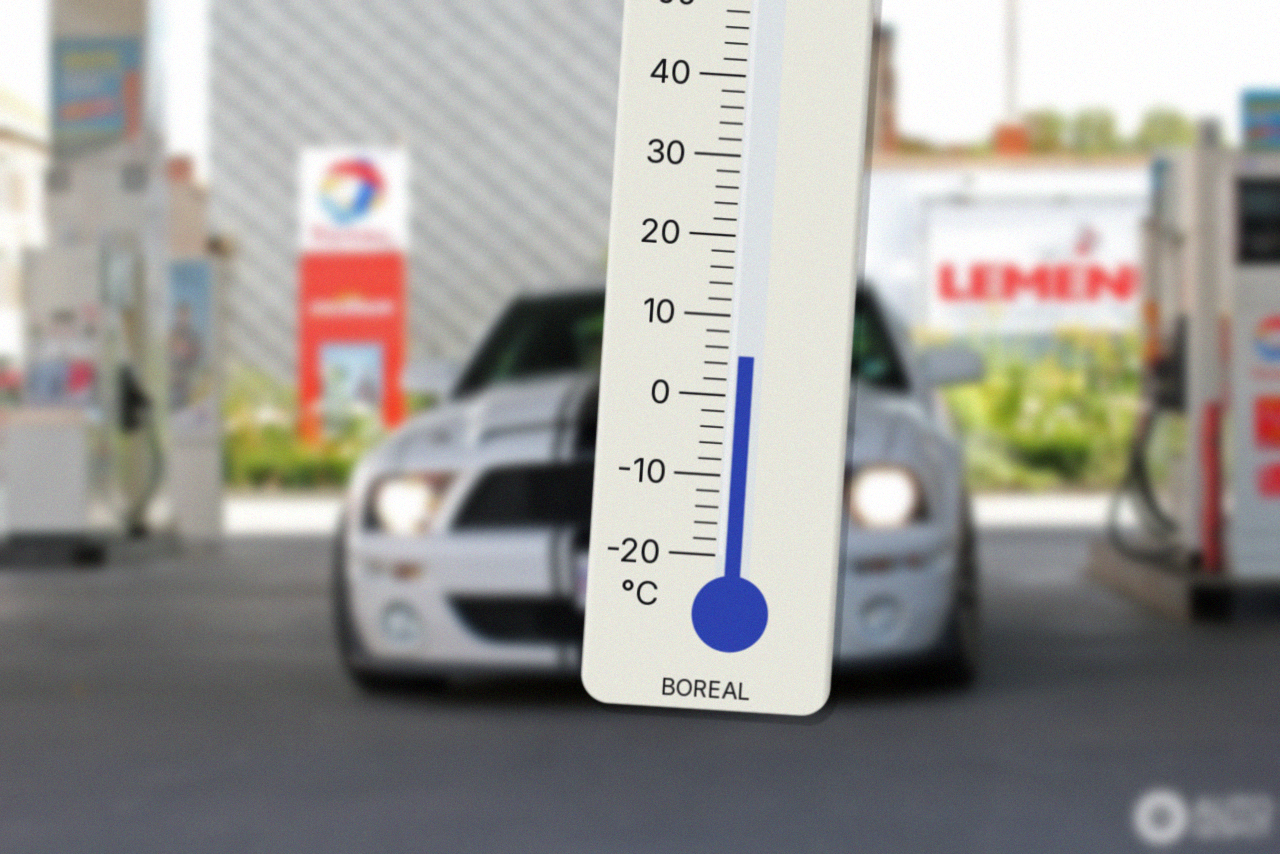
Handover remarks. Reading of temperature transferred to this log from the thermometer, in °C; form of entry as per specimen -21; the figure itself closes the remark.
5
